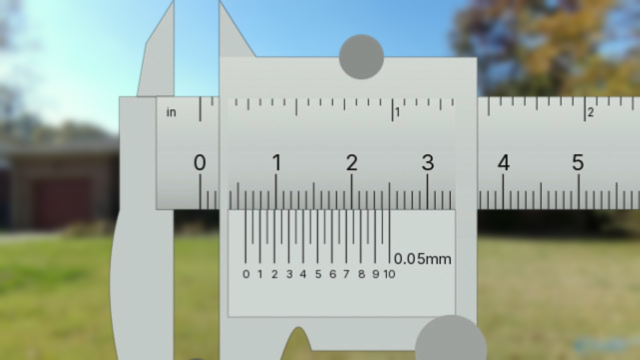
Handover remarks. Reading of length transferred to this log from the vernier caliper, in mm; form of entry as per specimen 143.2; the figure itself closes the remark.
6.0
